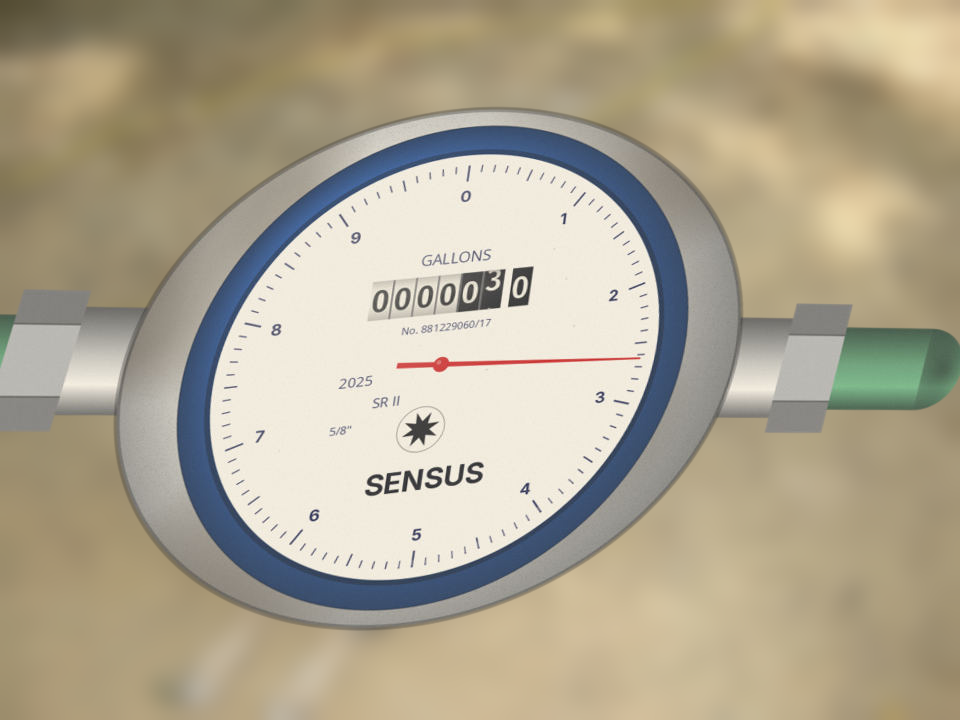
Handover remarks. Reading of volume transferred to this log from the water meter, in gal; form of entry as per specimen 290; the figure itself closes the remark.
32.6
